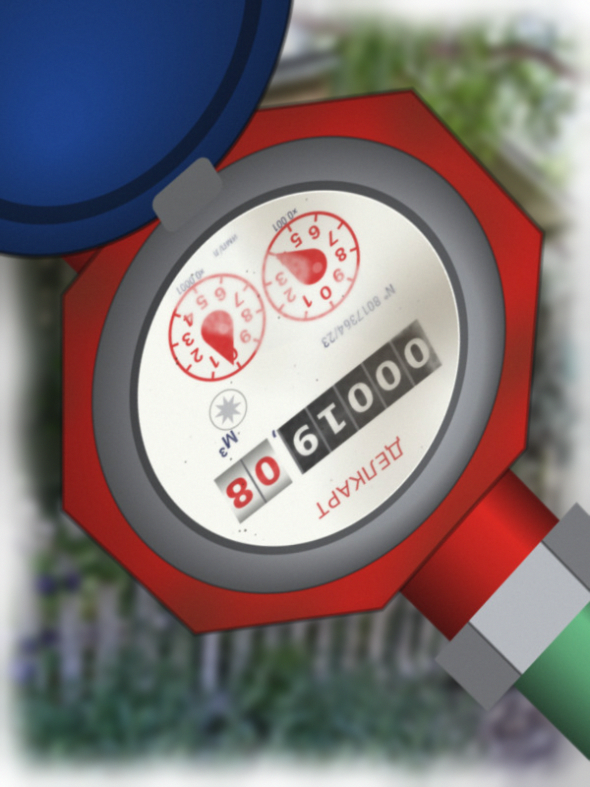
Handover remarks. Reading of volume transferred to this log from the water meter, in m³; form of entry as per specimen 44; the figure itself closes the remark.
19.0840
